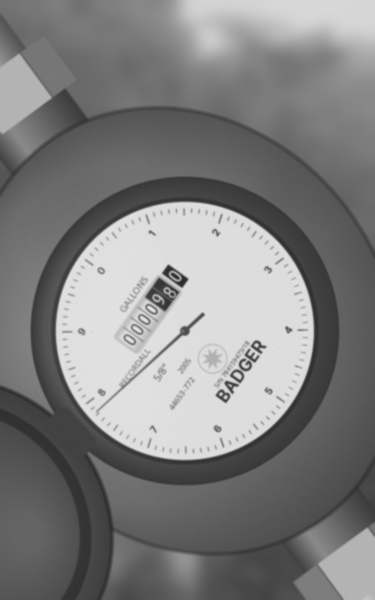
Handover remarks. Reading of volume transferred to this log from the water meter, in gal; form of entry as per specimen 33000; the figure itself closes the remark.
977.8
